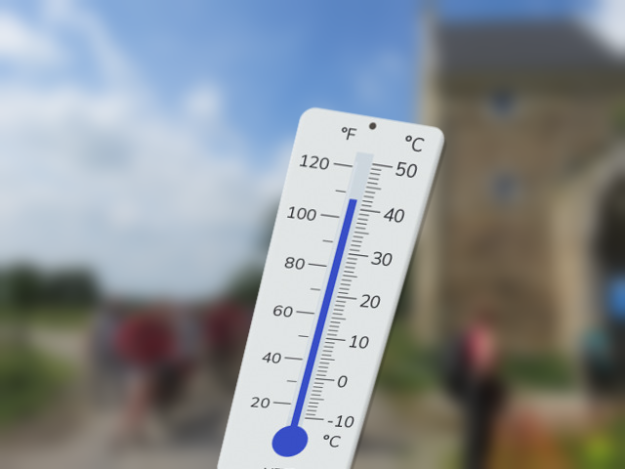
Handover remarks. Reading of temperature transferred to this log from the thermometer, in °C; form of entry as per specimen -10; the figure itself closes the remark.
42
